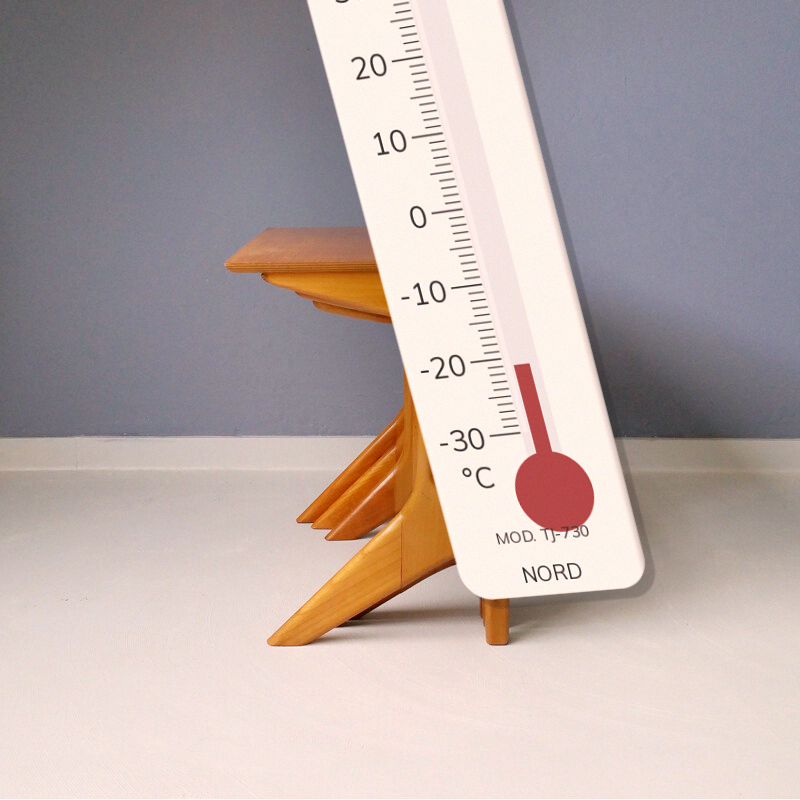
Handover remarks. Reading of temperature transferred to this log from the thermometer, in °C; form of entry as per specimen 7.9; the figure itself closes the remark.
-21
